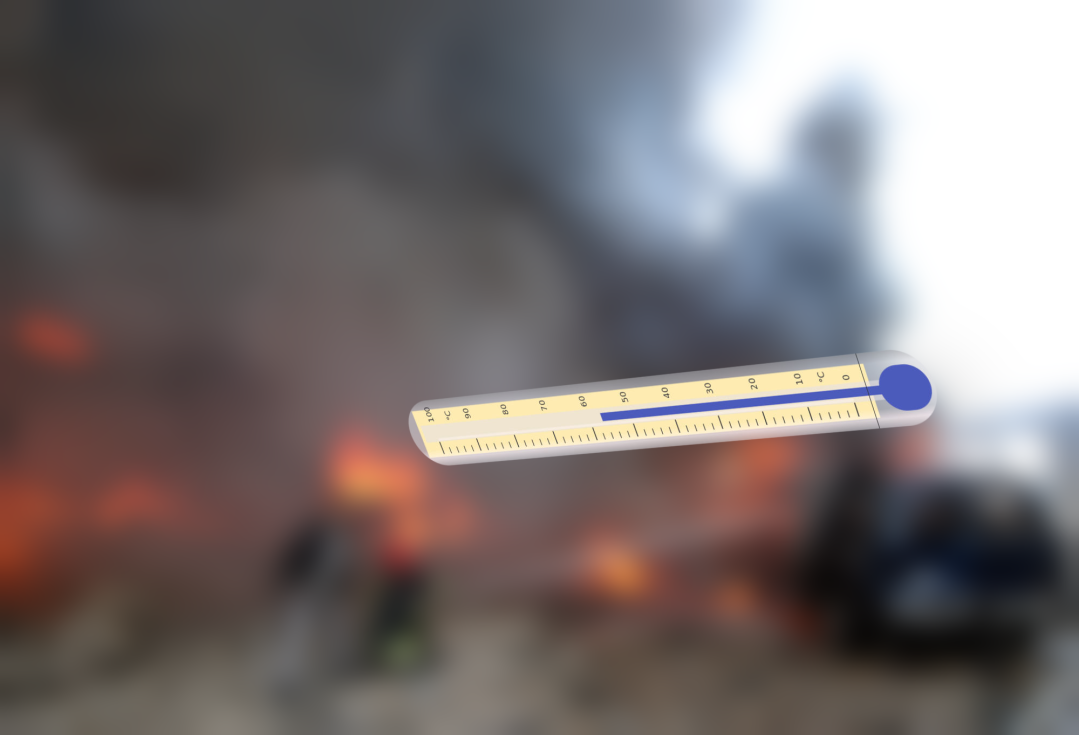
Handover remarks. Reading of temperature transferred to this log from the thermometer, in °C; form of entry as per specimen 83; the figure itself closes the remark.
57
